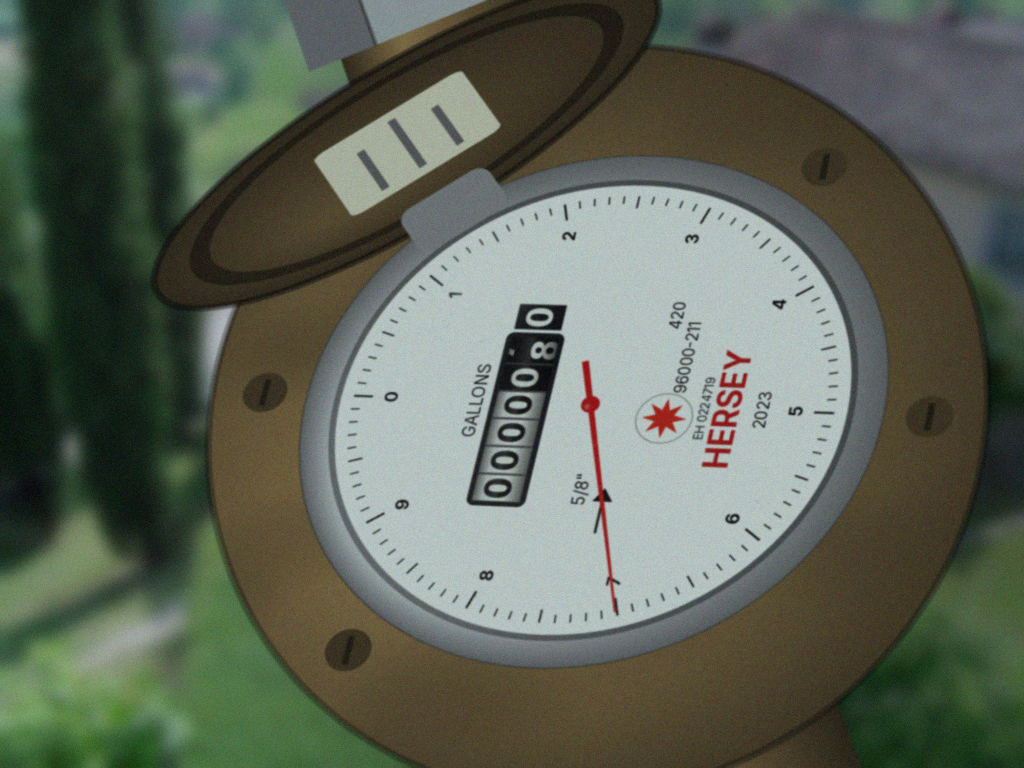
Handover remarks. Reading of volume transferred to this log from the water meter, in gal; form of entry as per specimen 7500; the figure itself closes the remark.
77.0
